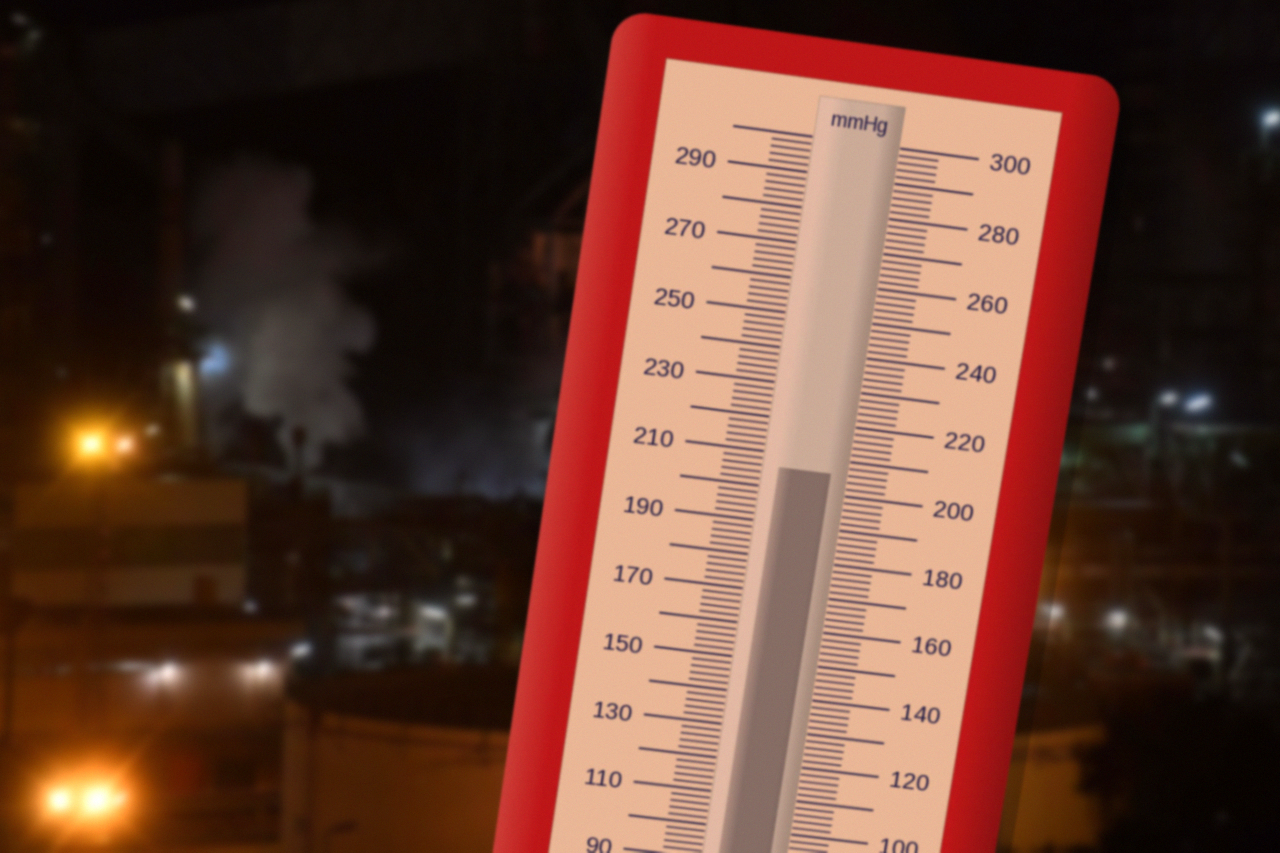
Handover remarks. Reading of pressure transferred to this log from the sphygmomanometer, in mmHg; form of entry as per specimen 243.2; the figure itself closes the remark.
206
